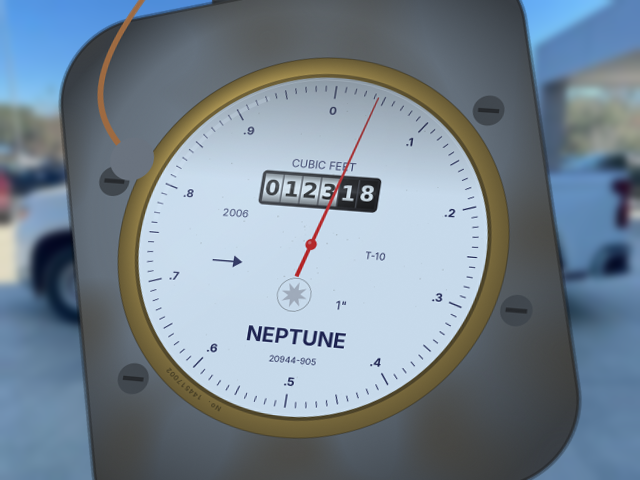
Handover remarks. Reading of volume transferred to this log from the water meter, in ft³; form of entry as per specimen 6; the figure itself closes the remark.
12318.04
